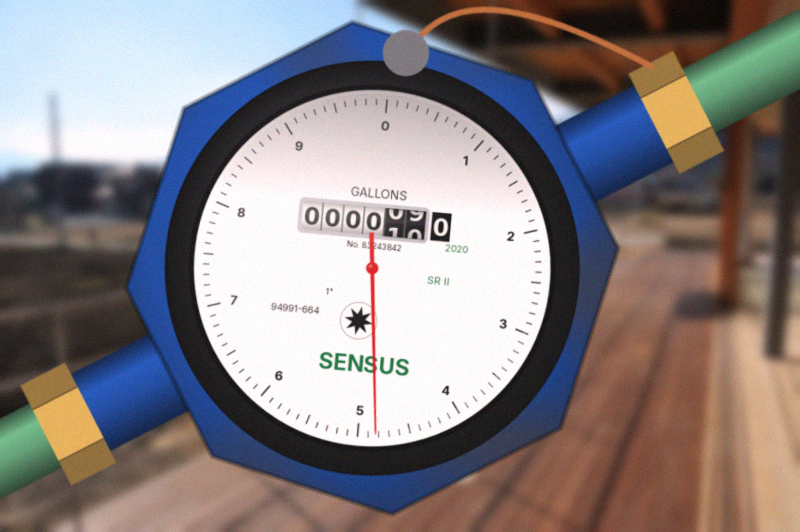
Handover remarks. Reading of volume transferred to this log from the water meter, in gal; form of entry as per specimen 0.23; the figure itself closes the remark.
94.8
